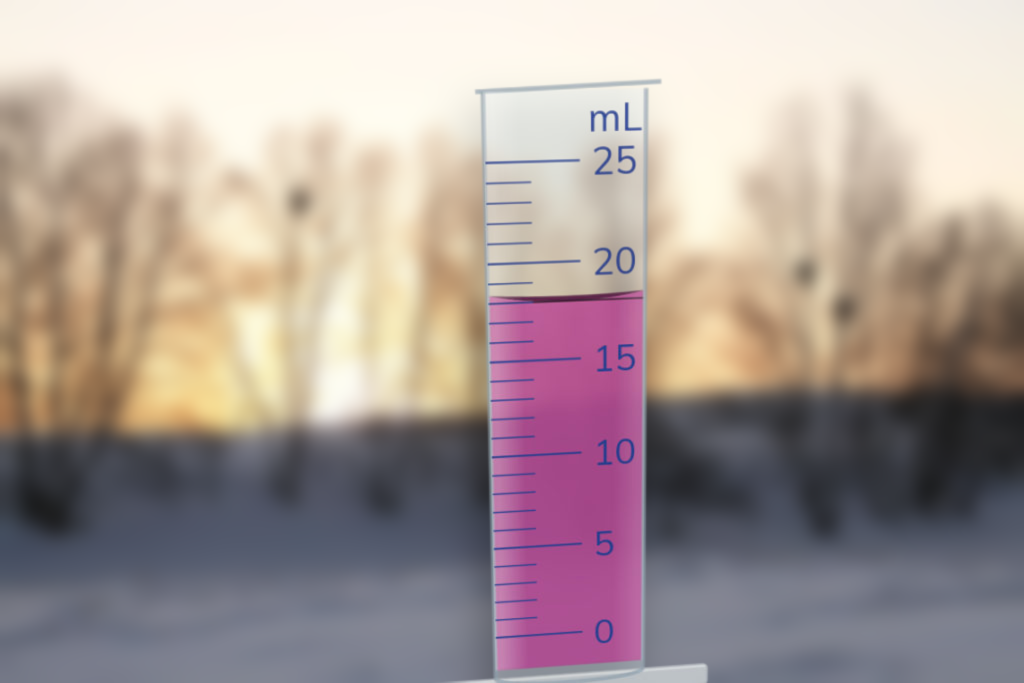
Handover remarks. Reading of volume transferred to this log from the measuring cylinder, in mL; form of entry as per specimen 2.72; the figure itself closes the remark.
18
